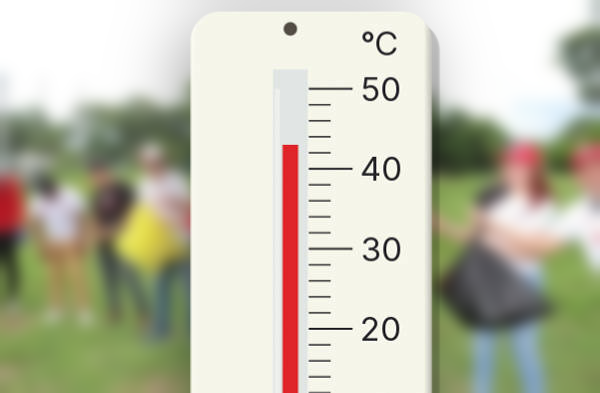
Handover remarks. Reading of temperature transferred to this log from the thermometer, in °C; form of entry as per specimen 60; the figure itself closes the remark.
43
